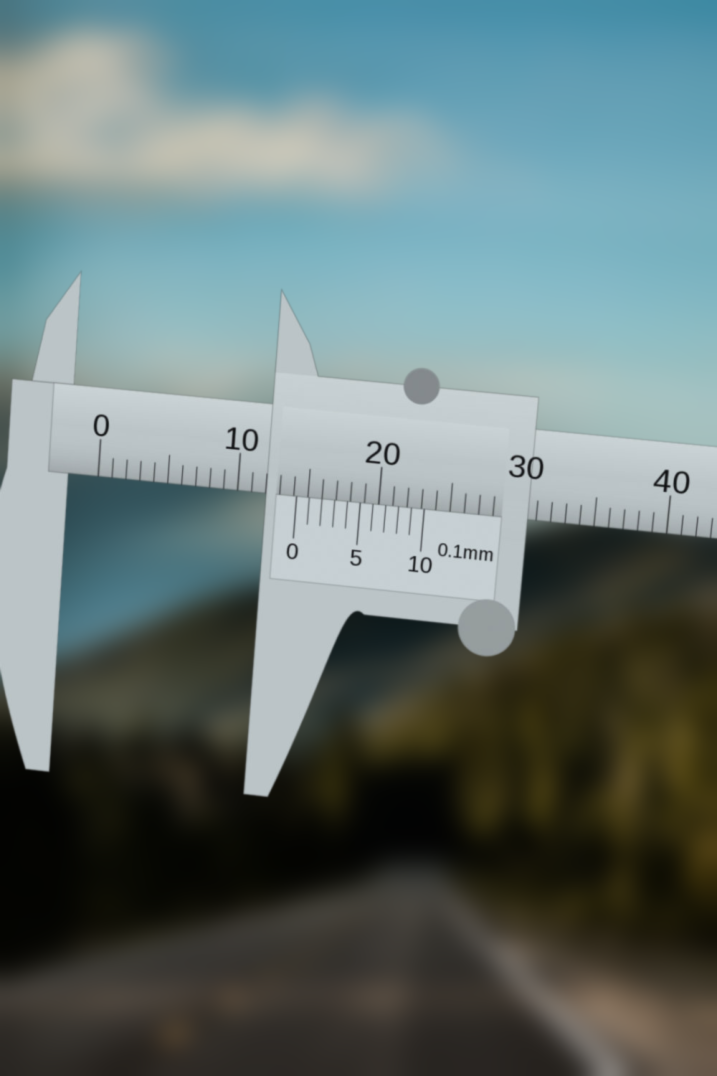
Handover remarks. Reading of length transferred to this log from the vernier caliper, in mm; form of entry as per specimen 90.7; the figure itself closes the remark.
14.2
